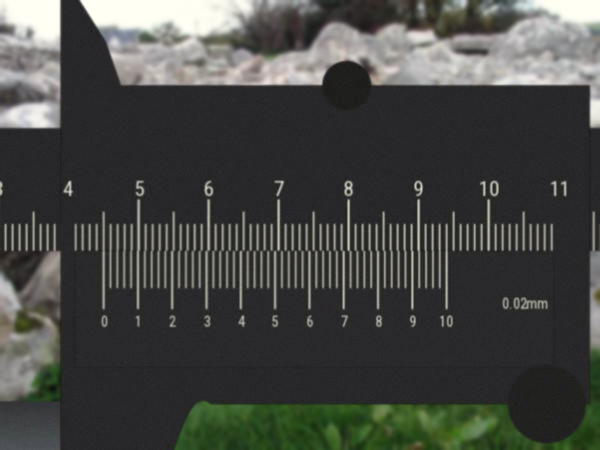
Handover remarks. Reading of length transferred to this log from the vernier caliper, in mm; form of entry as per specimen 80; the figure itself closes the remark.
45.0
